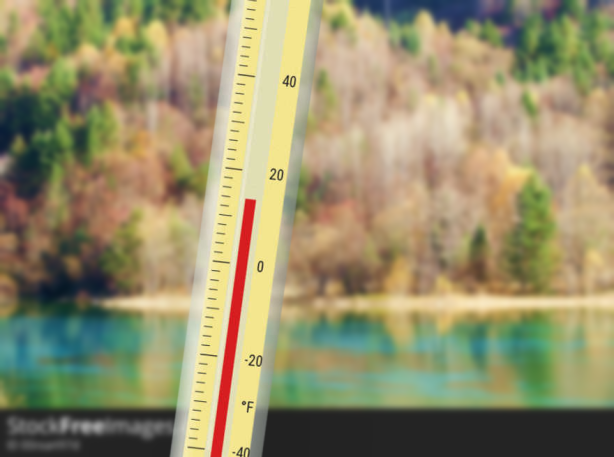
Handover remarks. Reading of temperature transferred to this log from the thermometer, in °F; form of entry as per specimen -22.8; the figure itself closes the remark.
14
